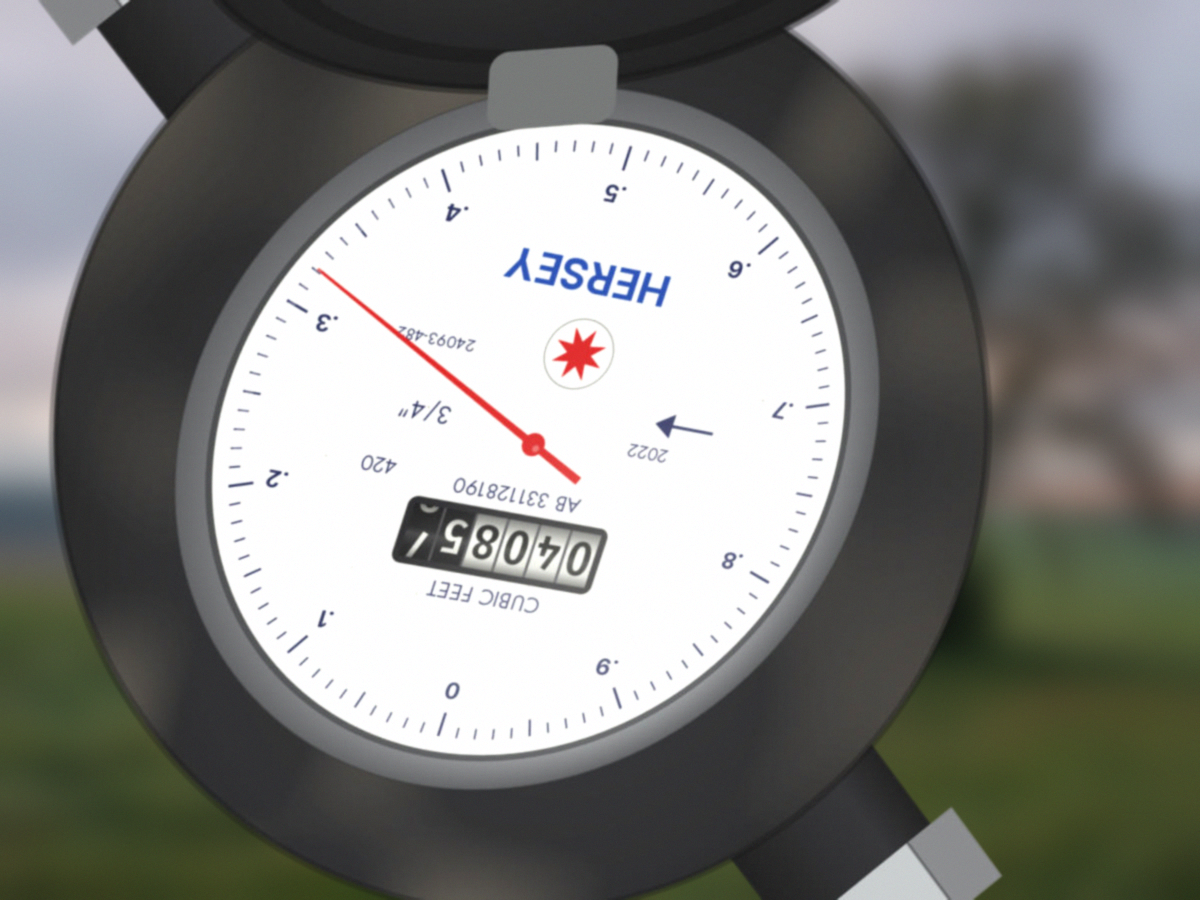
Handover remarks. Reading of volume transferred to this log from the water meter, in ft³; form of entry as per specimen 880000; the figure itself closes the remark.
40857.32
